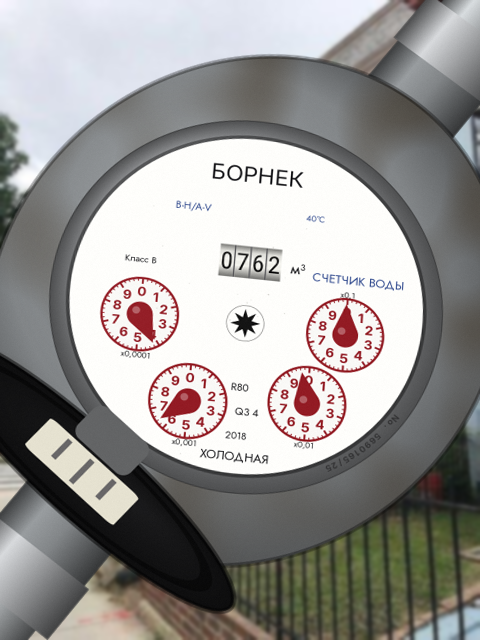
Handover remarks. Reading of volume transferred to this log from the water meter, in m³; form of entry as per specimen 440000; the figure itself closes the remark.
761.9964
